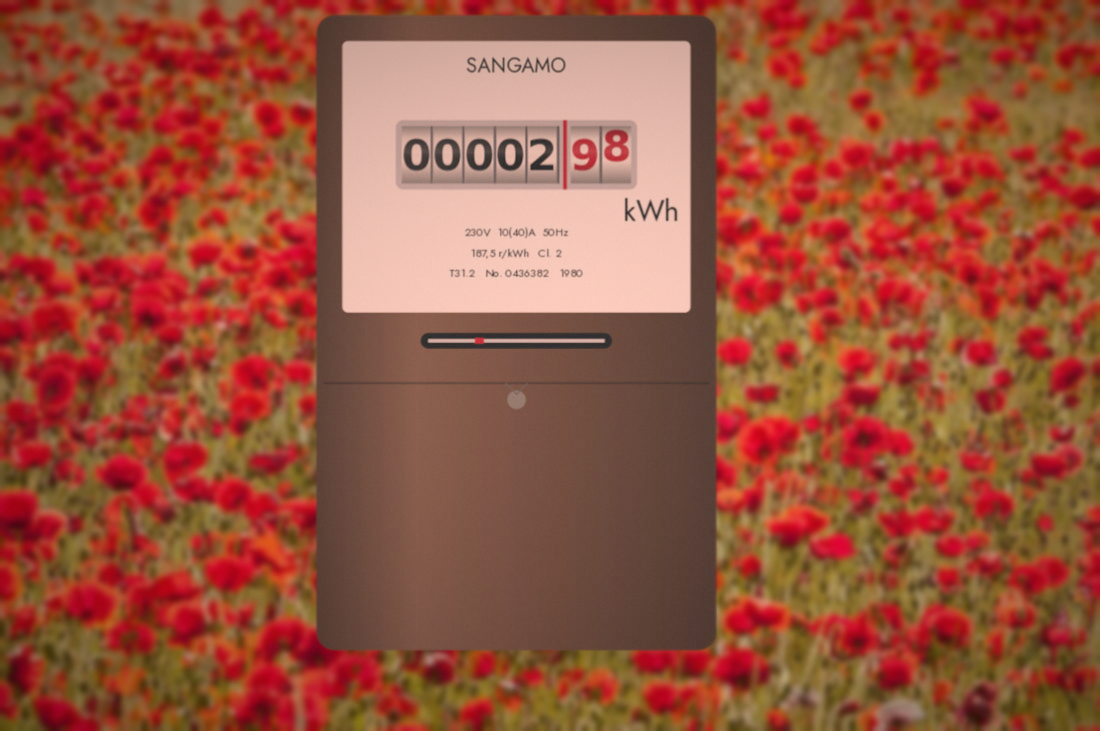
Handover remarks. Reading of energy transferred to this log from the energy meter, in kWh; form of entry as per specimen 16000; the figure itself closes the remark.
2.98
